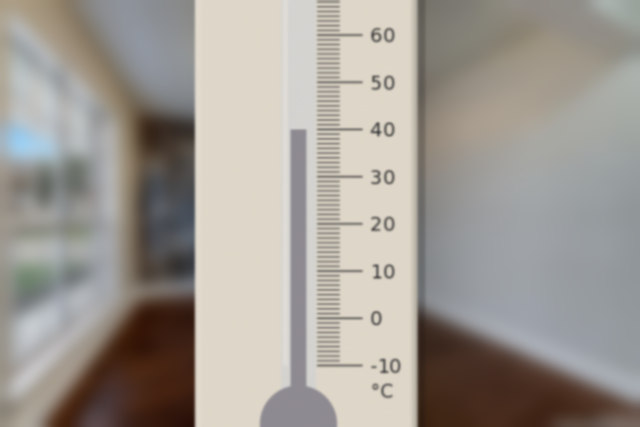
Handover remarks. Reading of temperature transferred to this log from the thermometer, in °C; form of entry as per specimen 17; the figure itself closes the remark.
40
